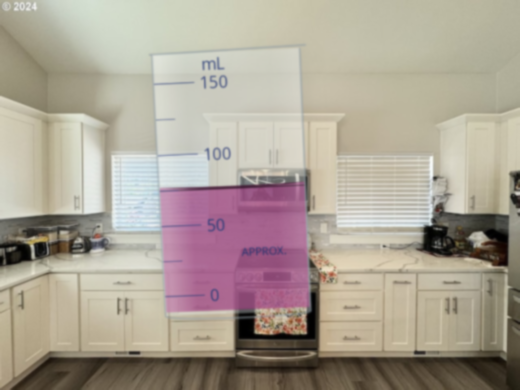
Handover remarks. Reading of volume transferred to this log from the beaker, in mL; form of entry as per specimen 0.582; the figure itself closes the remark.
75
